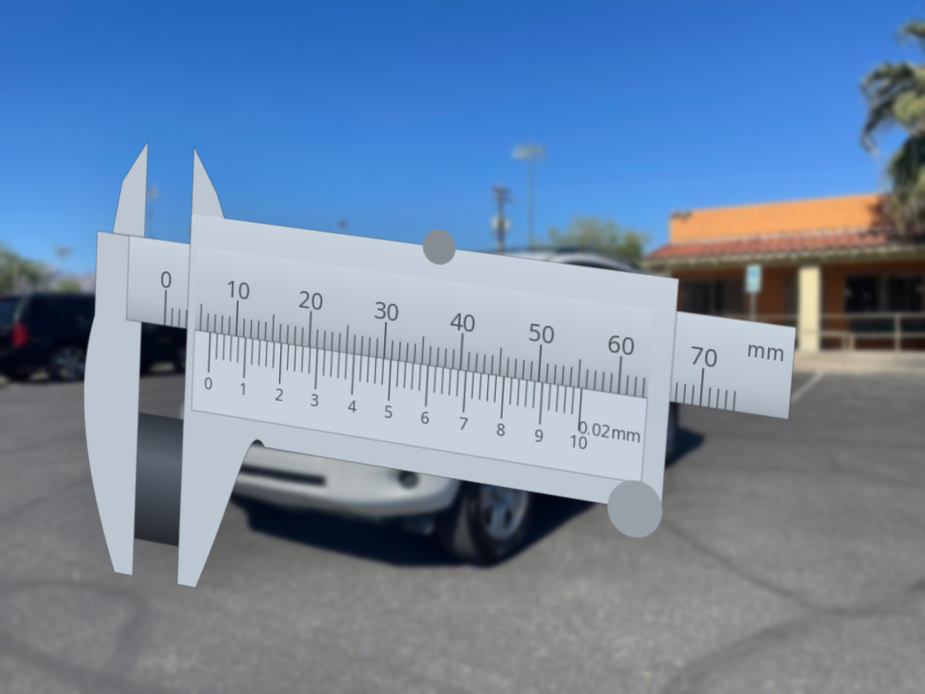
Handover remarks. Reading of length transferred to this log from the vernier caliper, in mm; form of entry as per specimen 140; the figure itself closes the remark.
6.4
